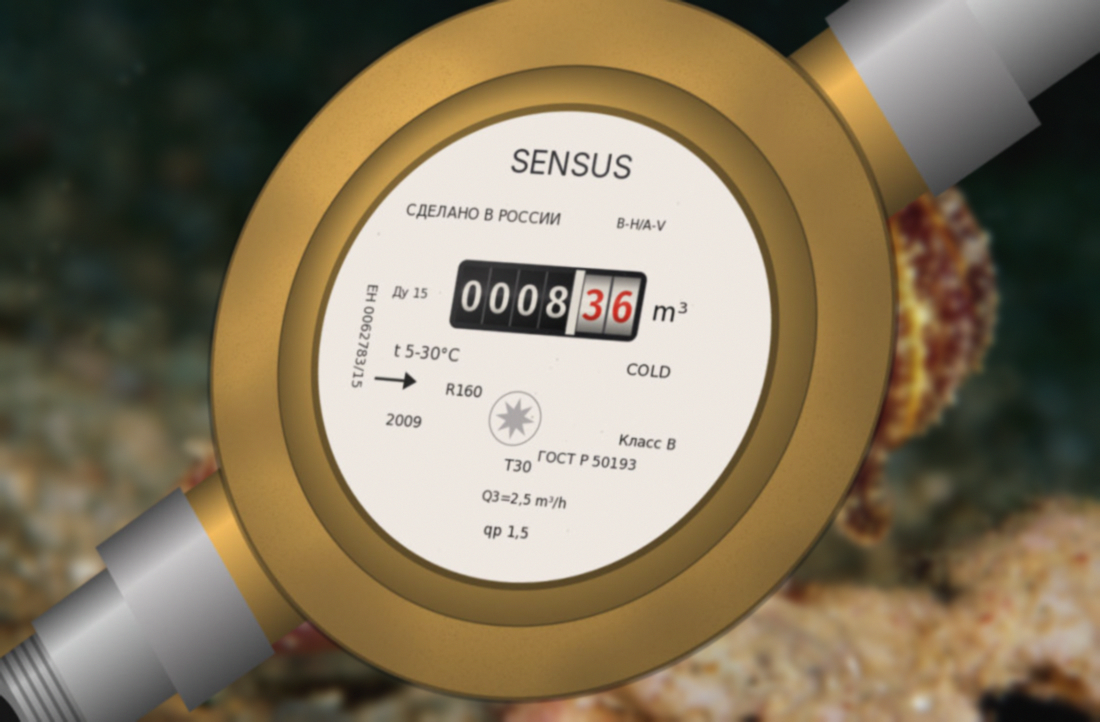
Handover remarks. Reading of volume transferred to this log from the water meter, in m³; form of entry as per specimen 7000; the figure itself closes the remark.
8.36
